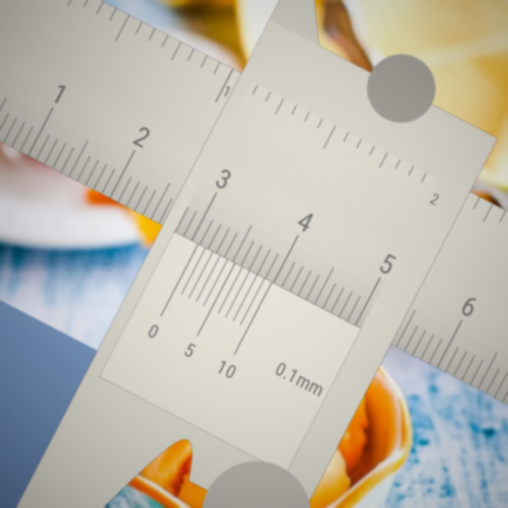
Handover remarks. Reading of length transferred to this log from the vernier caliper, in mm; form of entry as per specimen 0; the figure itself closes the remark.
30.8
